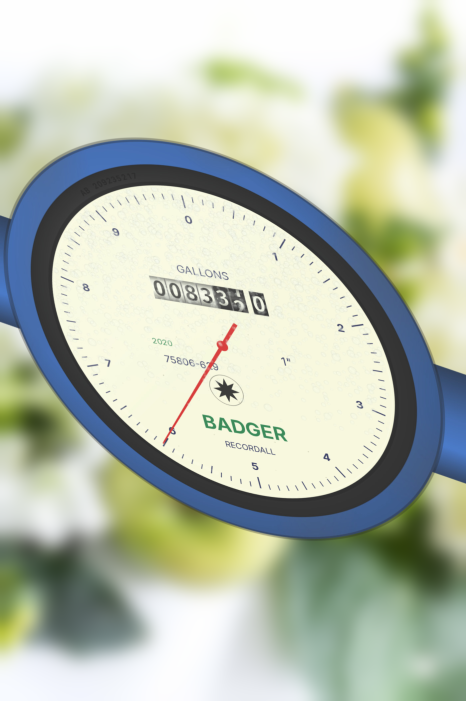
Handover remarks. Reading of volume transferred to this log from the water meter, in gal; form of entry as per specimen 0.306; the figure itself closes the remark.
83316.0
